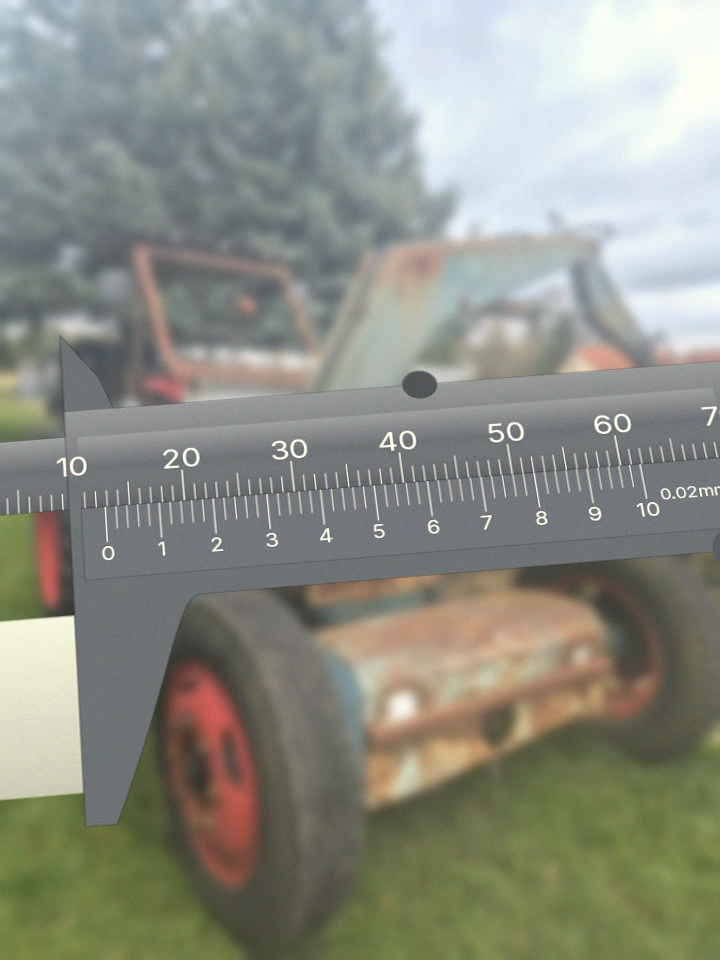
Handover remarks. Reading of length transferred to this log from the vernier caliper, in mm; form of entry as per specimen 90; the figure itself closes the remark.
12.8
